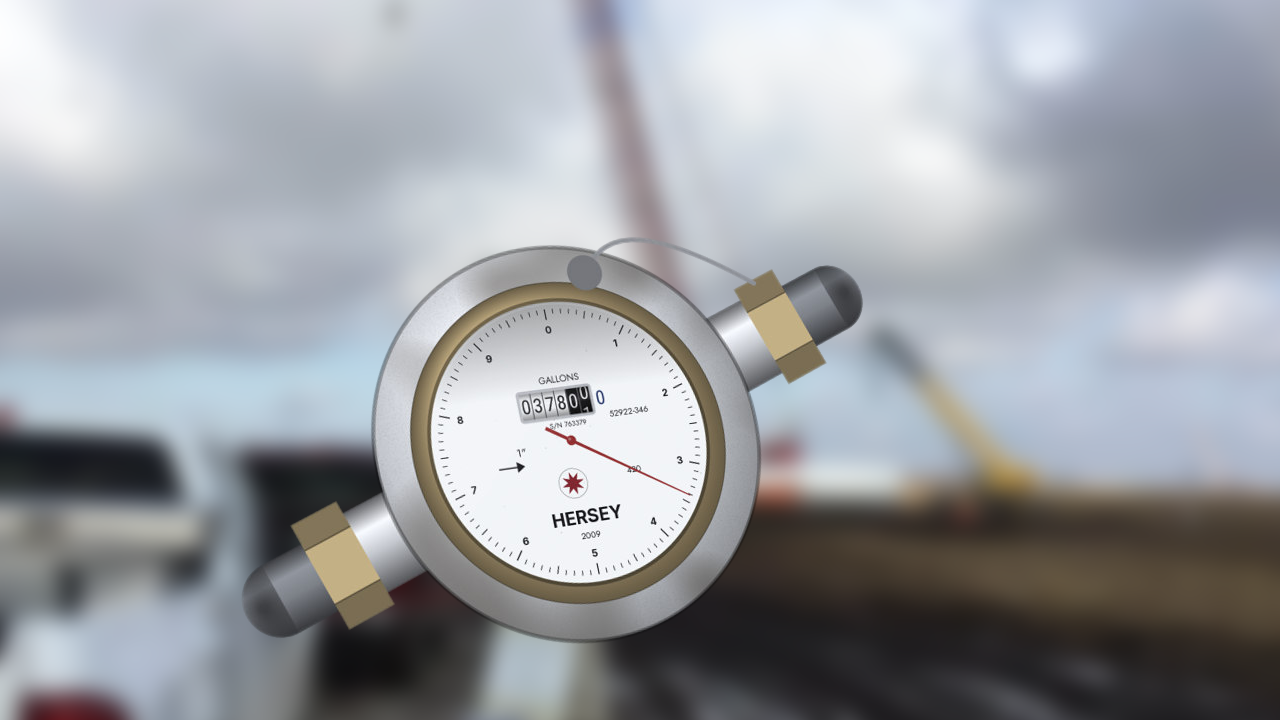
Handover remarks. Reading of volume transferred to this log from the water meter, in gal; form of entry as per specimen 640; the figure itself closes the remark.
378003.4
